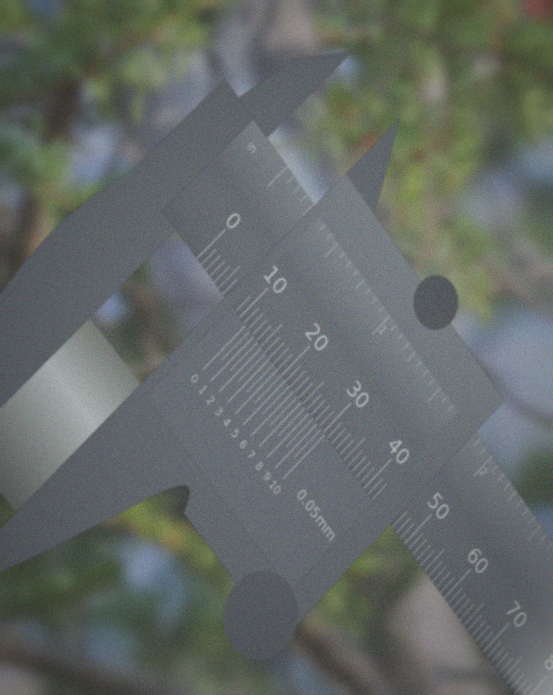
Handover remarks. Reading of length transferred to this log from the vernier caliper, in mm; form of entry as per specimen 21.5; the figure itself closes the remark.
11.4
